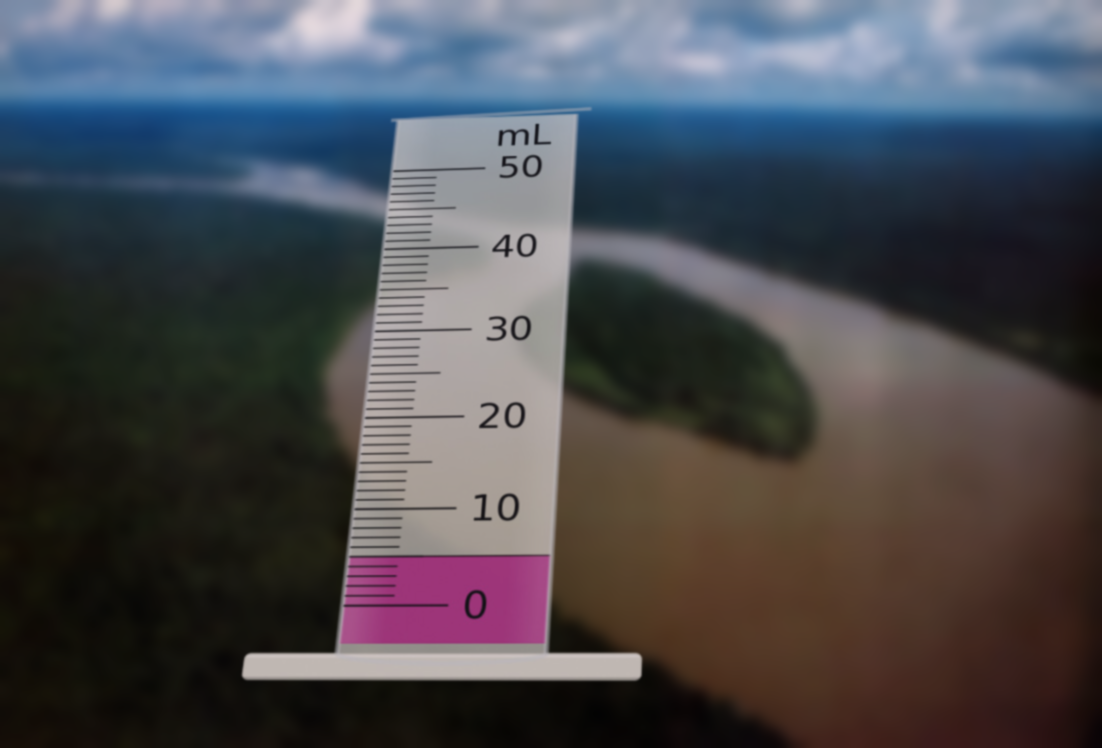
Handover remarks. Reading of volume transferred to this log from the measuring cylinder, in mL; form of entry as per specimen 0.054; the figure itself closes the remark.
5
